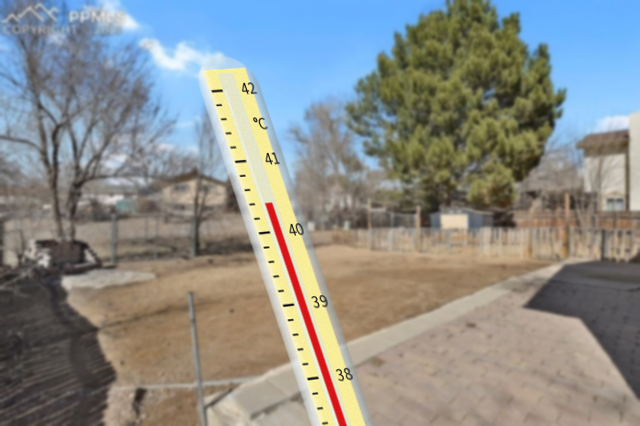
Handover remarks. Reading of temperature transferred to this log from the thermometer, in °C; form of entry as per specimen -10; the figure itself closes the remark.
40.4
